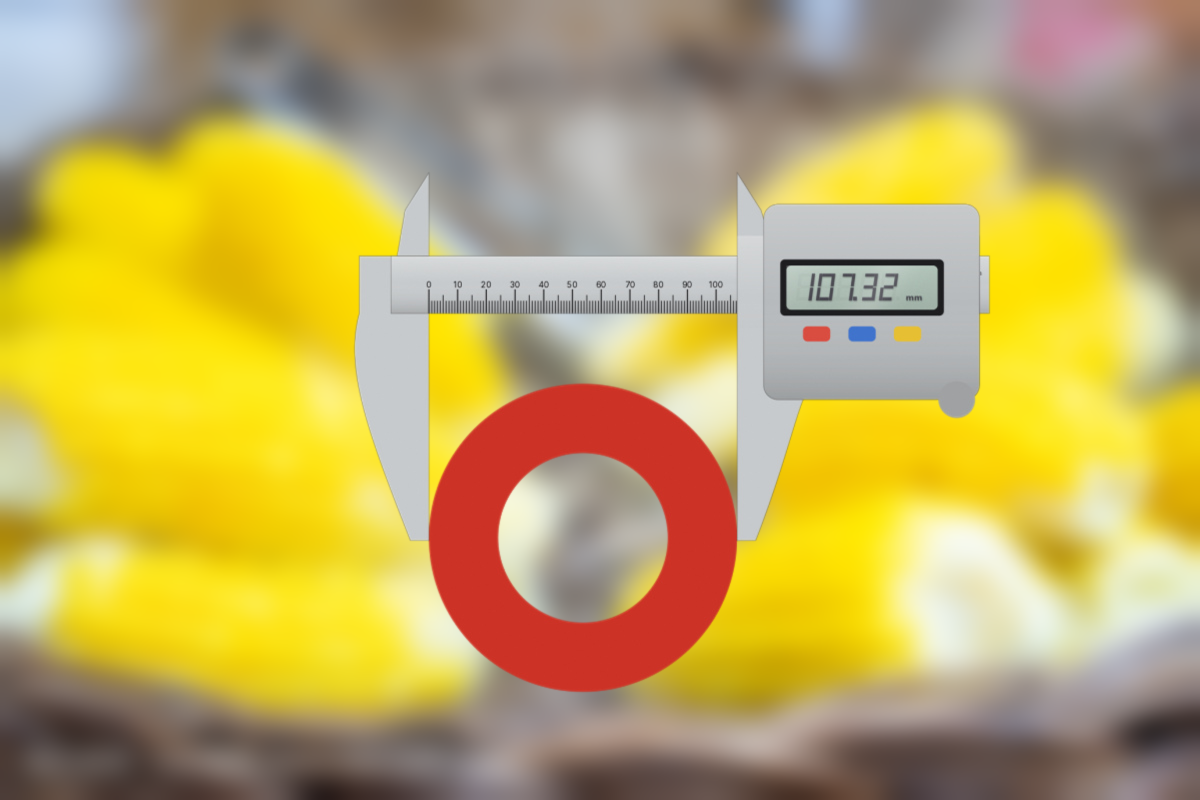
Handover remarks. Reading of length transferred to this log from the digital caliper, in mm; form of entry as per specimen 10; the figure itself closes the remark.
107.32
